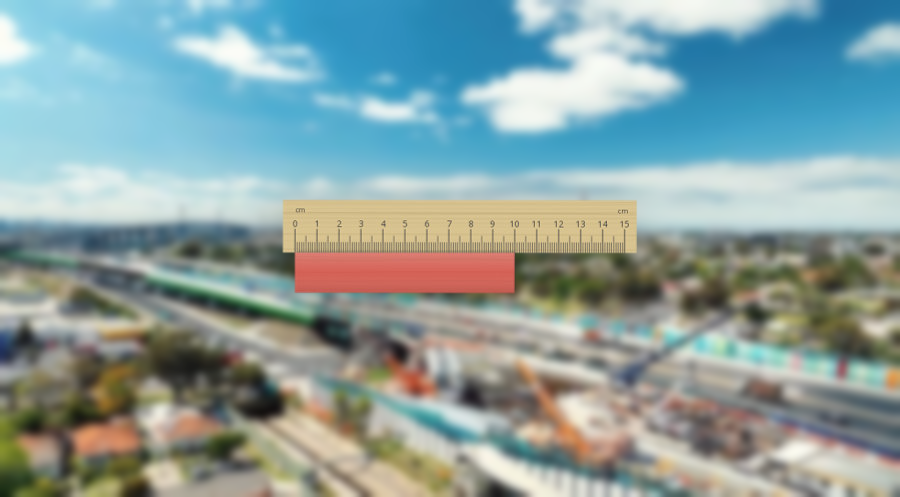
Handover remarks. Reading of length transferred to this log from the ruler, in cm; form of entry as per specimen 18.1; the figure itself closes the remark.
10
